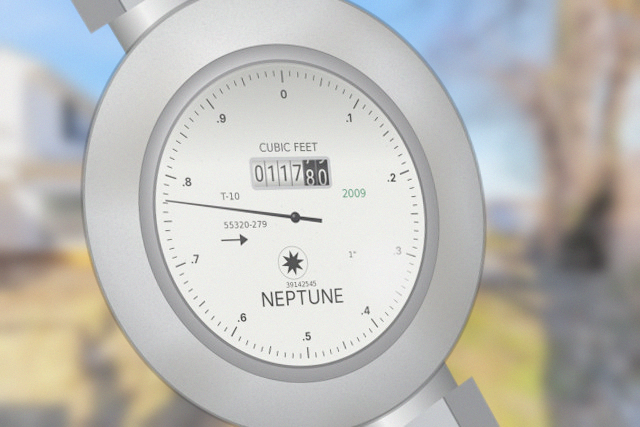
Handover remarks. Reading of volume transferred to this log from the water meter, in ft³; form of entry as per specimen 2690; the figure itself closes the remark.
11779.77
